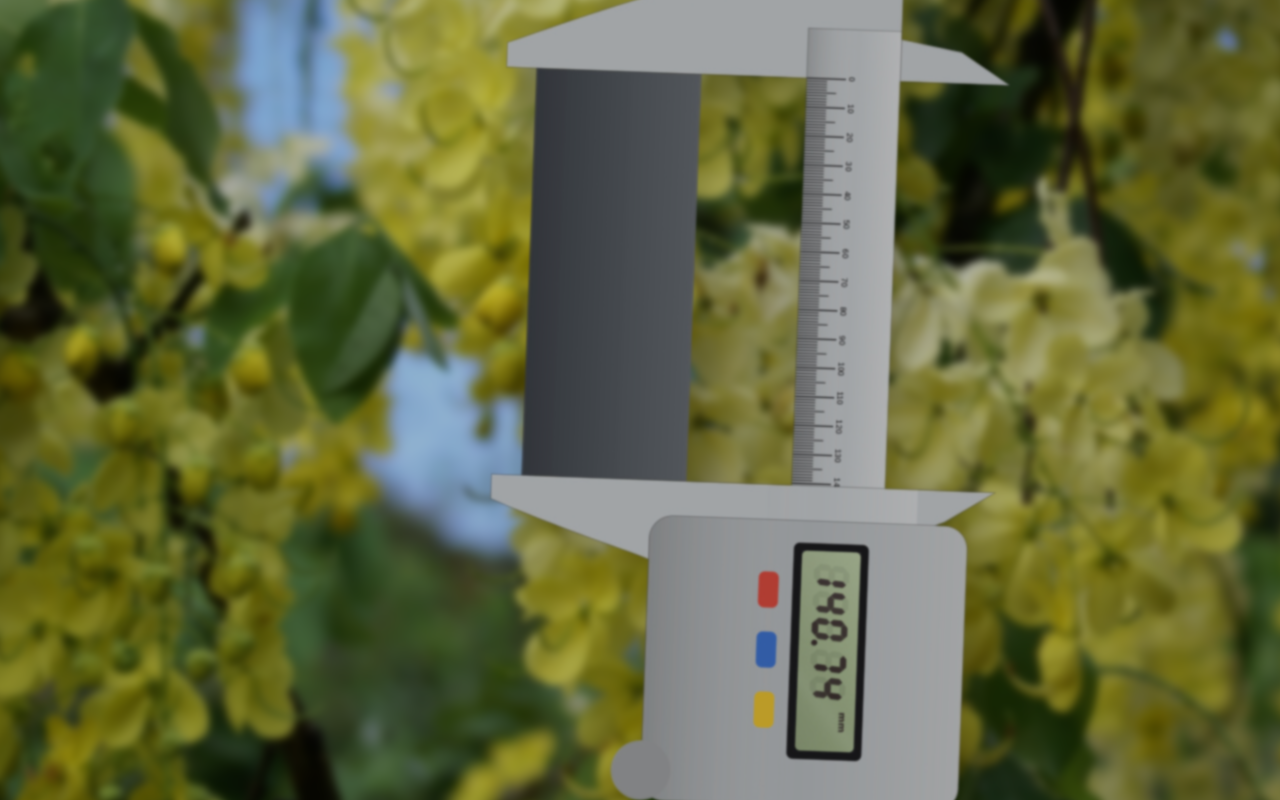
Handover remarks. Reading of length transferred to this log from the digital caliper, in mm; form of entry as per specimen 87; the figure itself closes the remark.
140.74
